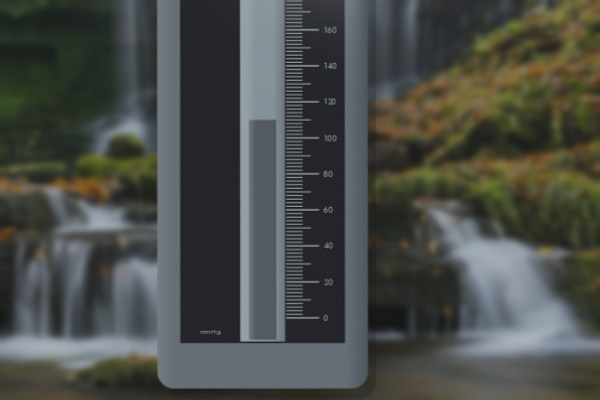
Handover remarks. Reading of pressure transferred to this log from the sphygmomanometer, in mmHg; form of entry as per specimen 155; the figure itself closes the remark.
110
